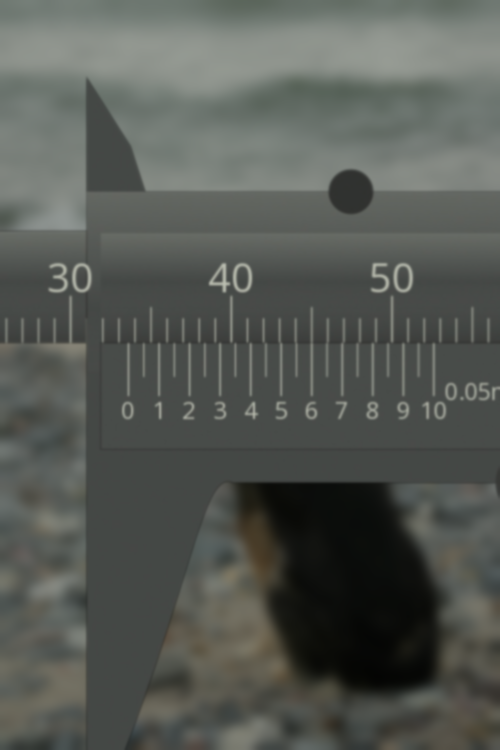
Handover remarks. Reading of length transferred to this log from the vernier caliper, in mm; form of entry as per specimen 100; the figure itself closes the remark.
33.6
